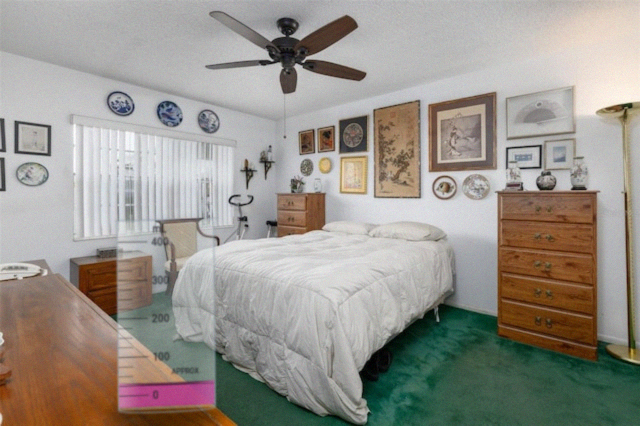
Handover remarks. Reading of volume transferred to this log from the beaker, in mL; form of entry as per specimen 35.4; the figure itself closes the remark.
25
